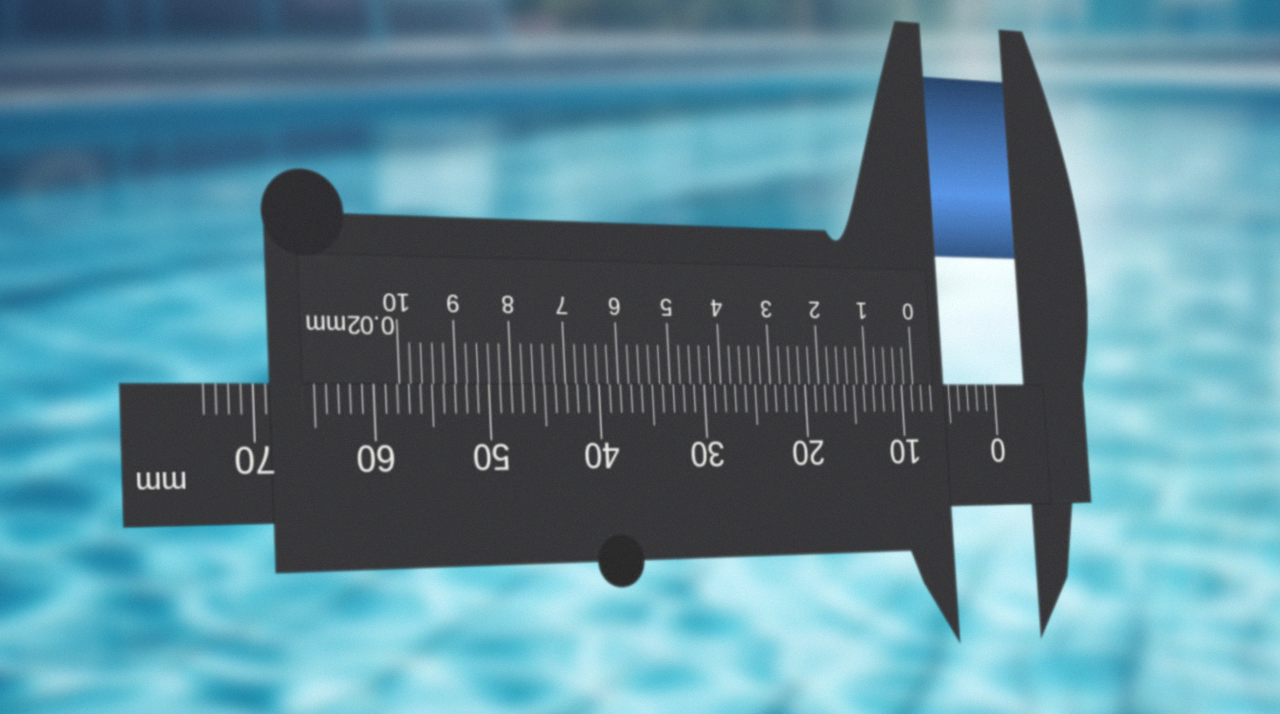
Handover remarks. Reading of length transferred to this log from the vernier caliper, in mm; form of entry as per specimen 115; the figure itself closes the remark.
8.8
